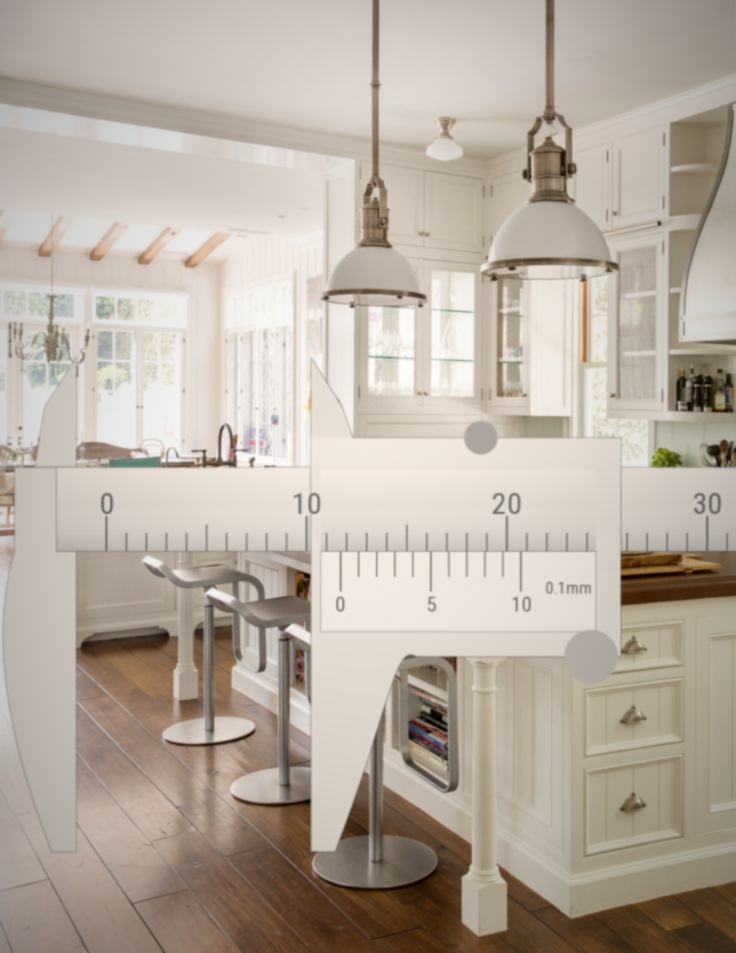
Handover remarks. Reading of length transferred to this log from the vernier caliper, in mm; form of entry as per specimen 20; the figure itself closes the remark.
11.7
